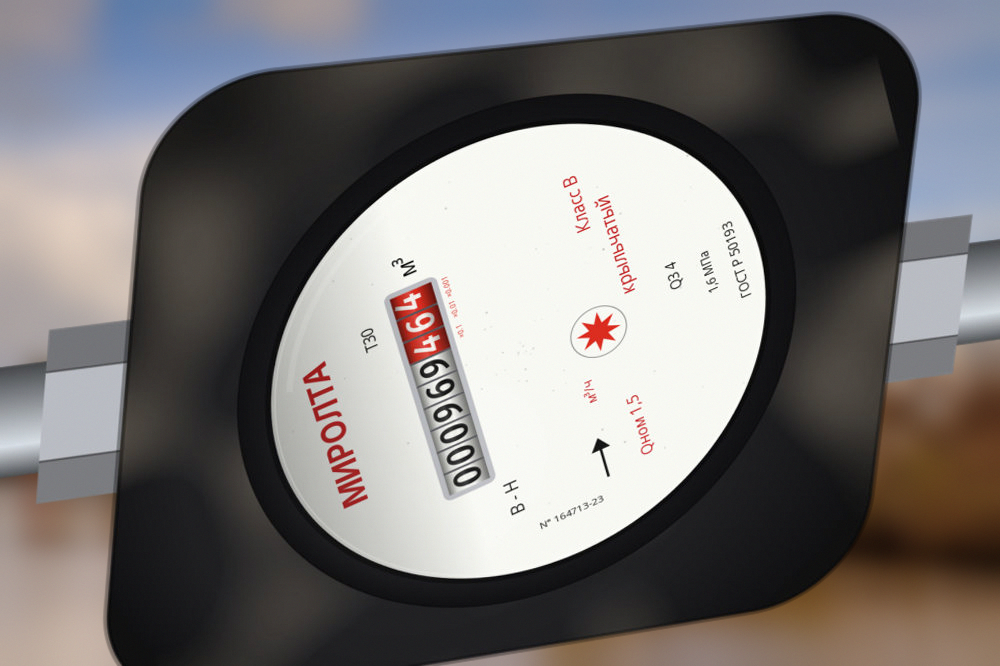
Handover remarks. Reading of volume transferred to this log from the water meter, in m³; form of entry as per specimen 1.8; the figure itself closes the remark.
969.464
